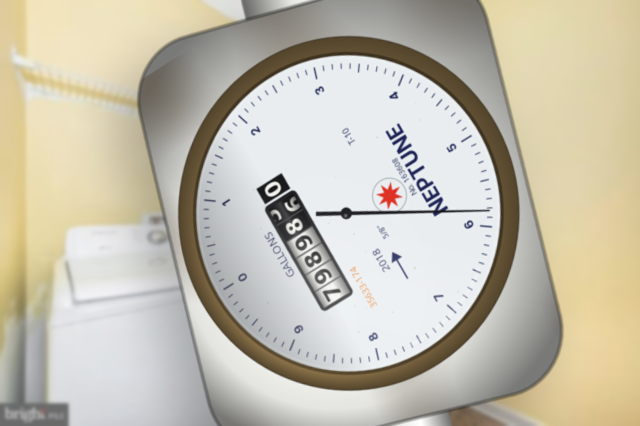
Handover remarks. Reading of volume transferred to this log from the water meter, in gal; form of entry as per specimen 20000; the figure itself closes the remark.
7989855.8
